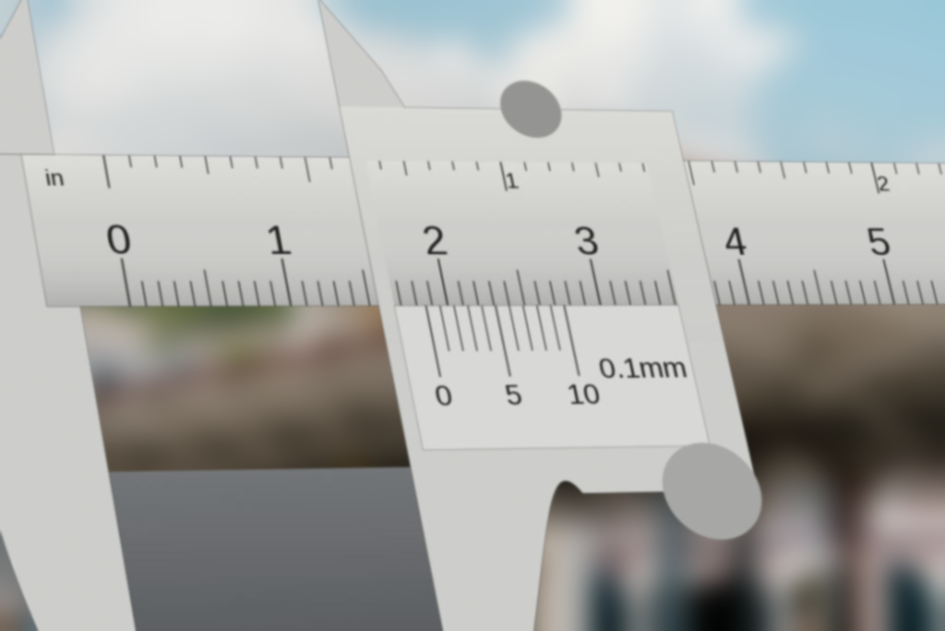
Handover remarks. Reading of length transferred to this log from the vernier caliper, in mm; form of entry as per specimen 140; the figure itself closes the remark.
18.6
